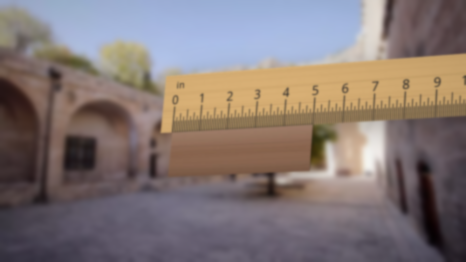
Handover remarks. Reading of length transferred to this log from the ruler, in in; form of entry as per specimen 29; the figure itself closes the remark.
5
